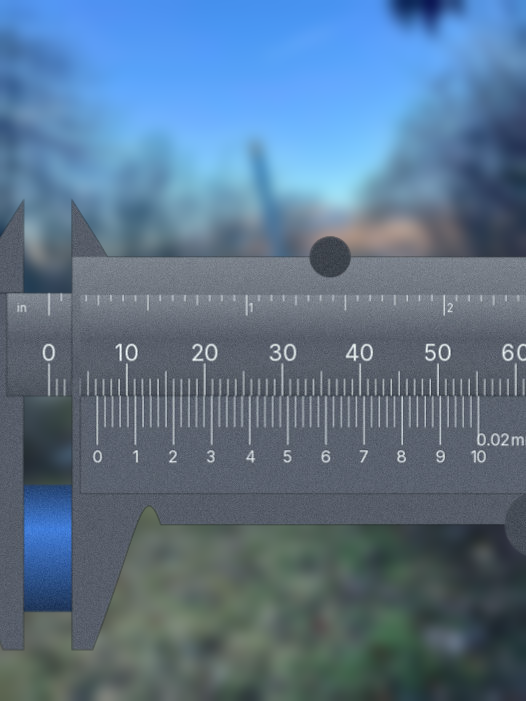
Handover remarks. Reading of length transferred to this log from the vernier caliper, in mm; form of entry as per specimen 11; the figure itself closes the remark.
6.2
